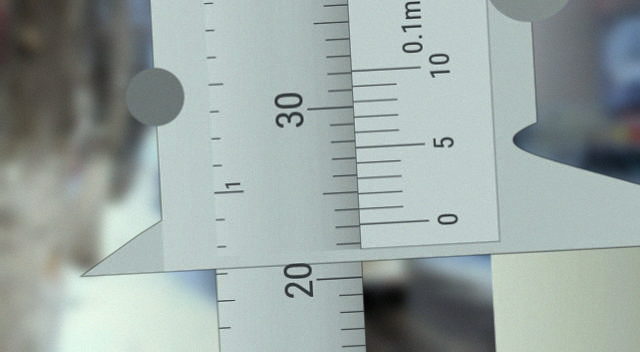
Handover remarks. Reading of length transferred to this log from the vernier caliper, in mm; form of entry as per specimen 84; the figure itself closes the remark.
23.1
